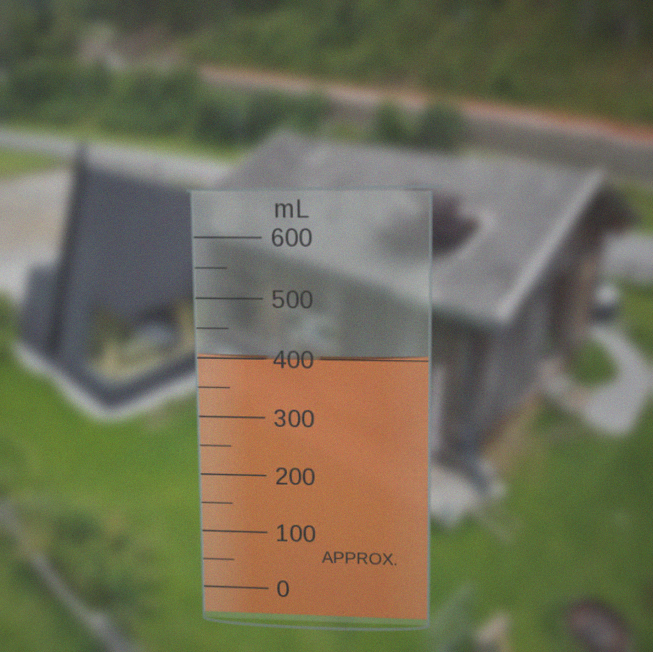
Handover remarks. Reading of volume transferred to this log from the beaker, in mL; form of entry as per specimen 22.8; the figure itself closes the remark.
400
